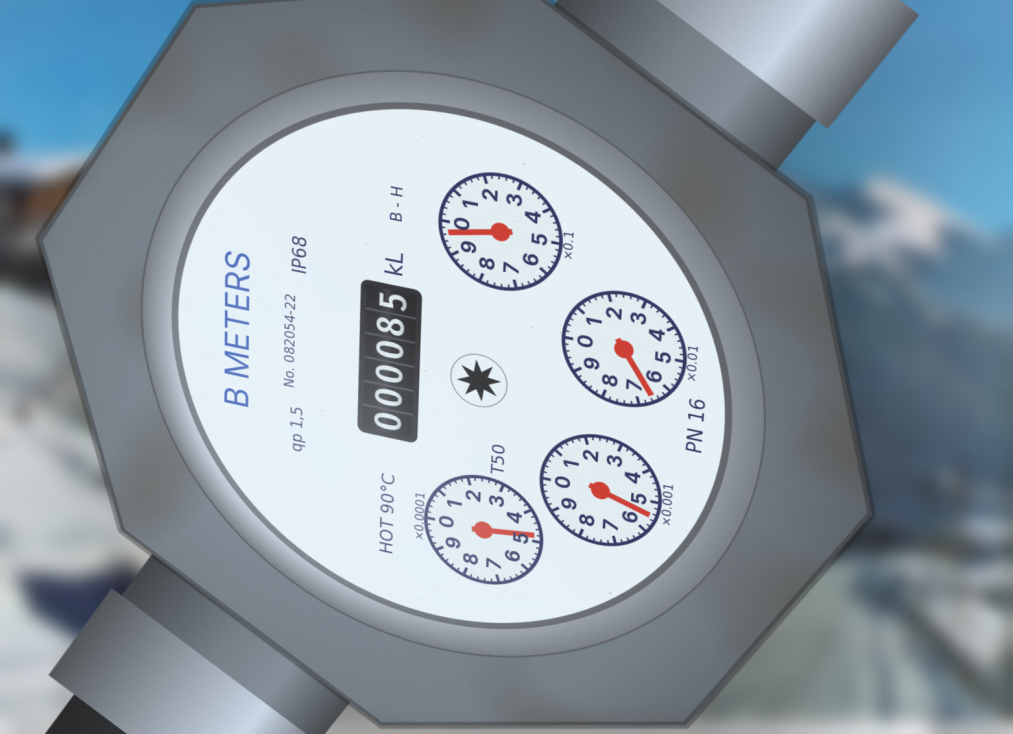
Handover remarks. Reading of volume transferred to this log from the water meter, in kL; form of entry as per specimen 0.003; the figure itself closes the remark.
84.9654
